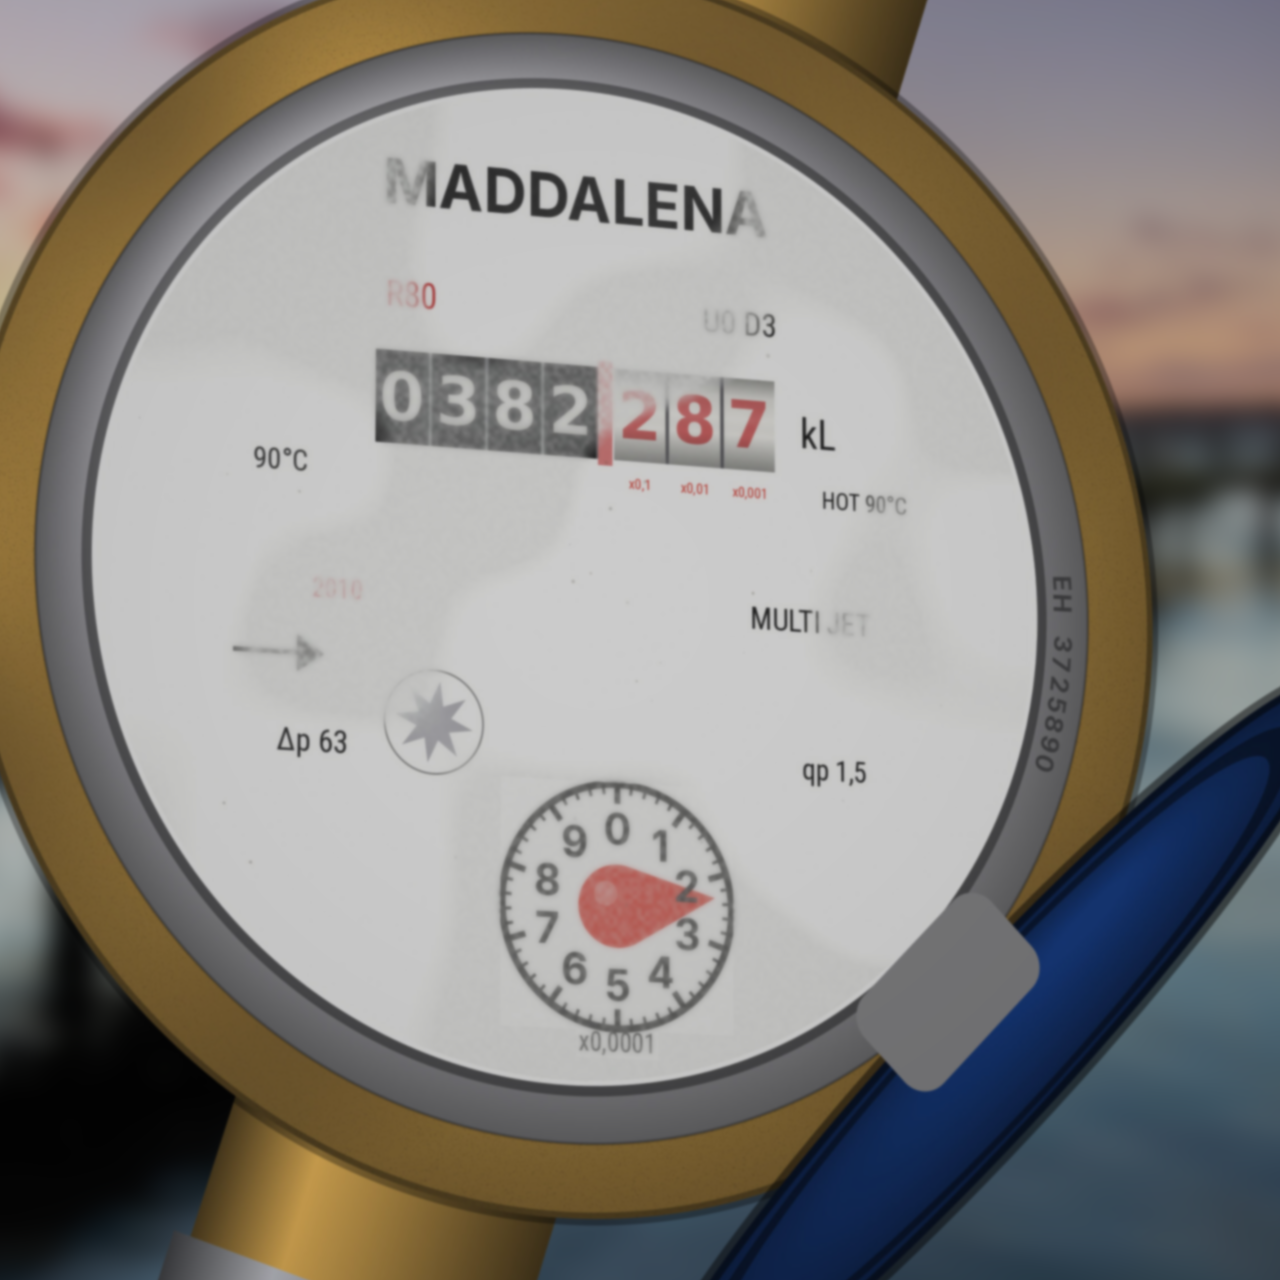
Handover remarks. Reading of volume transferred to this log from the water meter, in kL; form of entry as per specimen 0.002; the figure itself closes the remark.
382.2872
